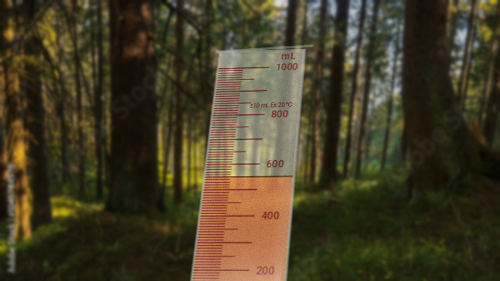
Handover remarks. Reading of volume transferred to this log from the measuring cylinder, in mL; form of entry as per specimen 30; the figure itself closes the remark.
550
